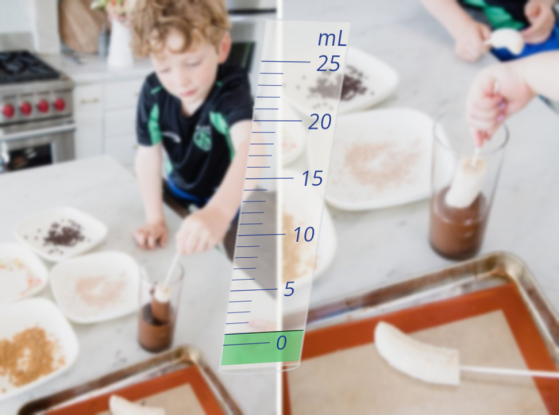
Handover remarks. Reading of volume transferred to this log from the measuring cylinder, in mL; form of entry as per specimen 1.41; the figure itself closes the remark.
1
